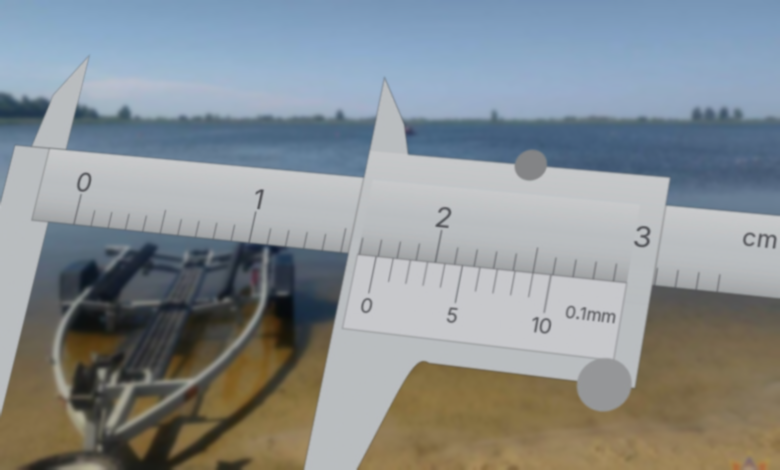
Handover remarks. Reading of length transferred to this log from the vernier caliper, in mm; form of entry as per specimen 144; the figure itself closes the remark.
16.9
